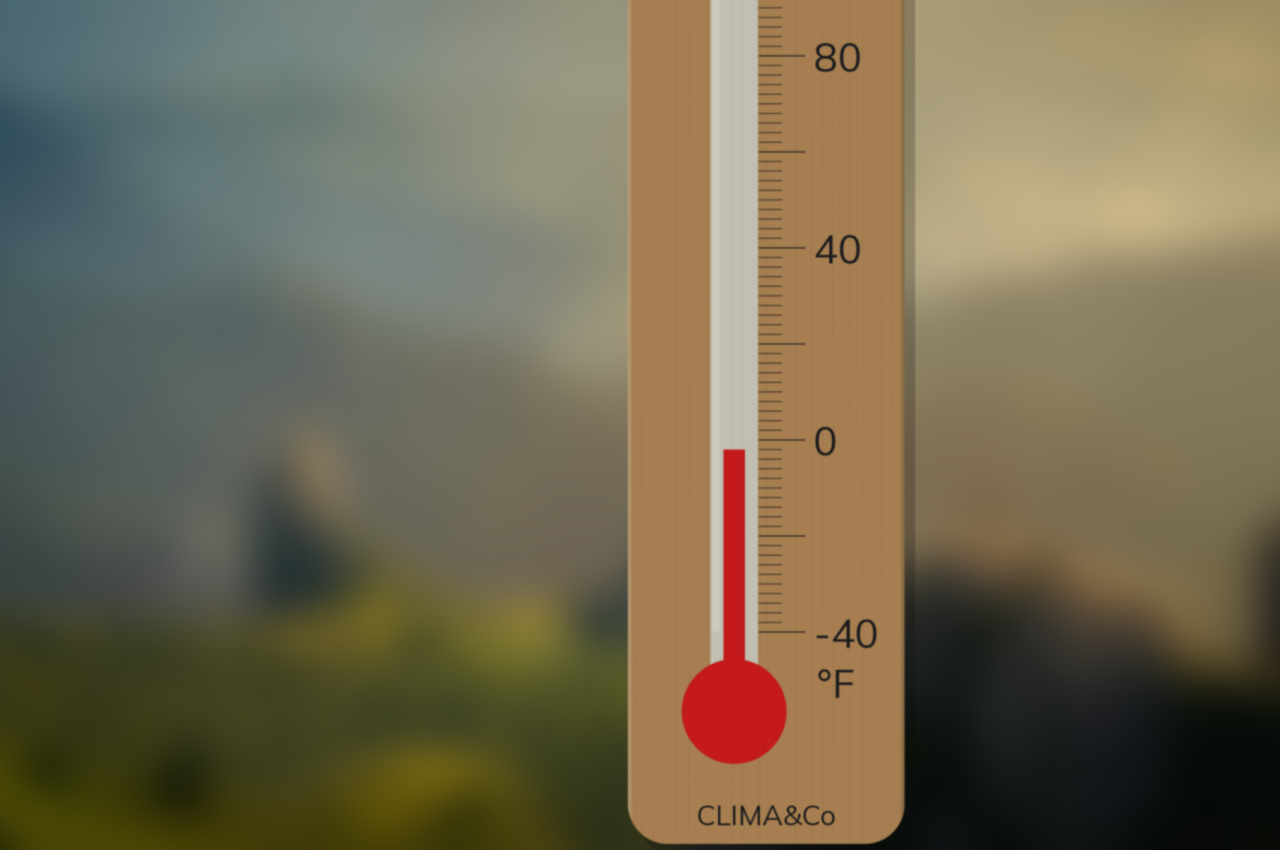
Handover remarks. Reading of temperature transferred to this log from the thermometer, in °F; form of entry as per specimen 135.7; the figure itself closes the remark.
-2
